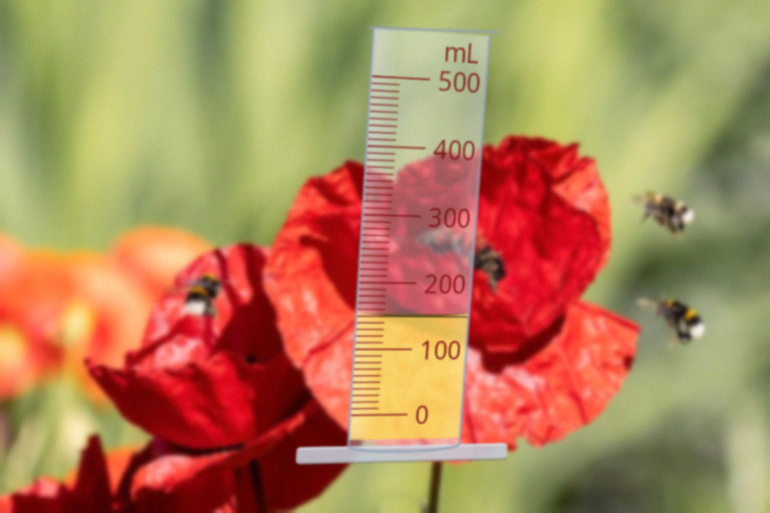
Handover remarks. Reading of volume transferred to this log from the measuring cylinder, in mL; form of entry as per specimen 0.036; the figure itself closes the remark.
150
